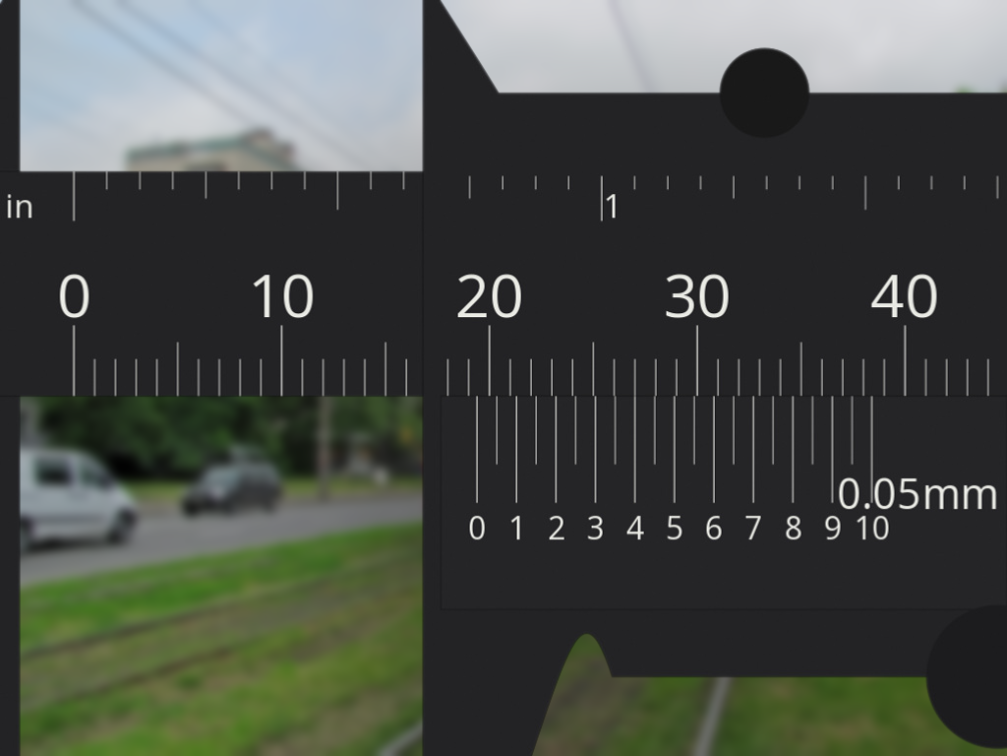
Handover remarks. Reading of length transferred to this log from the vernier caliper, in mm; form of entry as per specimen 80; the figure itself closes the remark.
19.4
